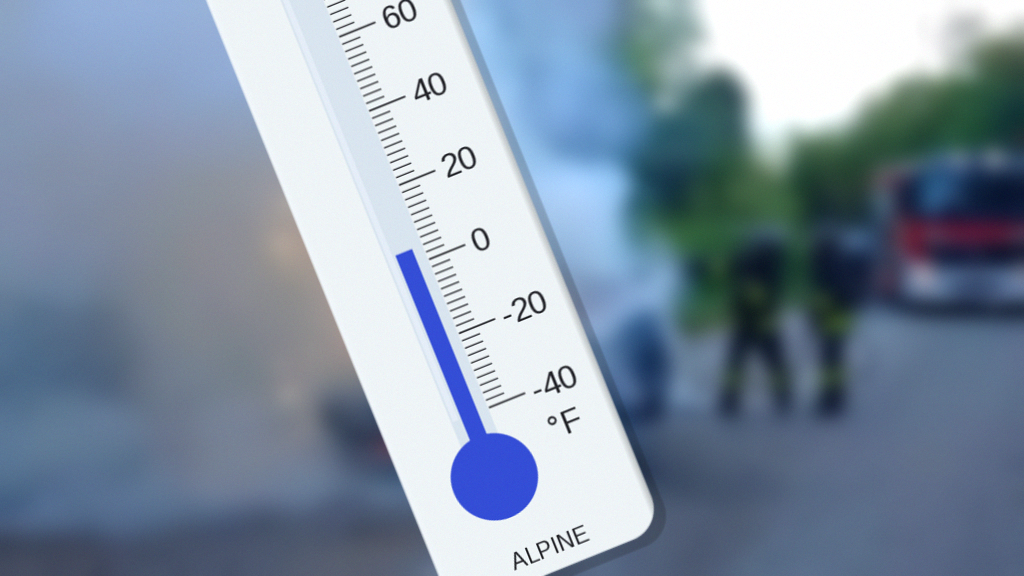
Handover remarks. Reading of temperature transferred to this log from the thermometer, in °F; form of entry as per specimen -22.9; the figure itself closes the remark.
4
